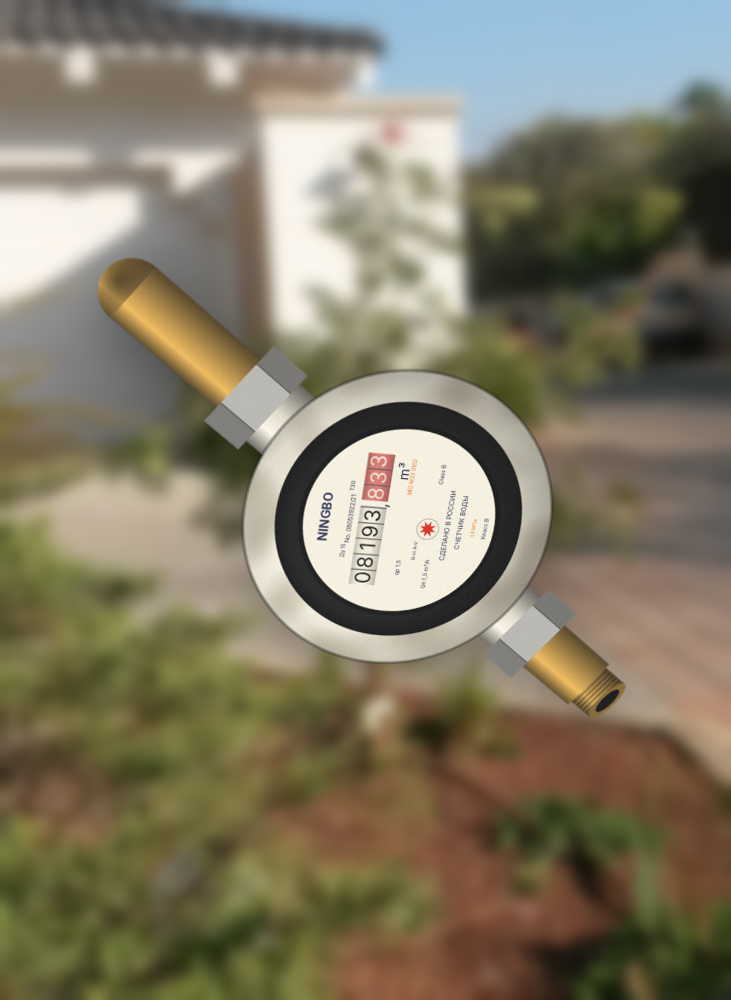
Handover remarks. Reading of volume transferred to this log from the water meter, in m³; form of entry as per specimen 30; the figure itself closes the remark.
8193.833
